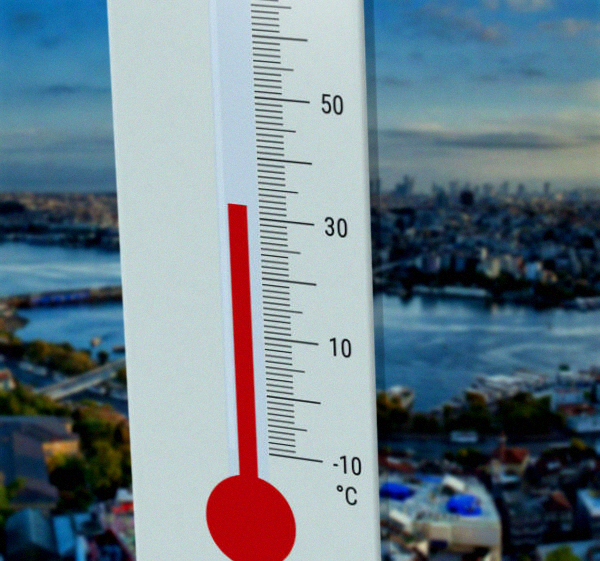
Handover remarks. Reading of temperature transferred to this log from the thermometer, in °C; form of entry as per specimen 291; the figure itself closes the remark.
32
